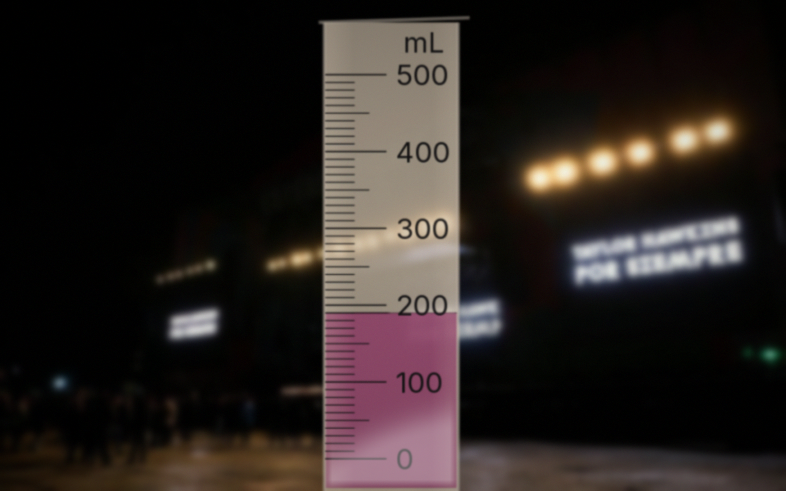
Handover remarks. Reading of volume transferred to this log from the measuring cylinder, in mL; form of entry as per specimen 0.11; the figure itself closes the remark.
190
